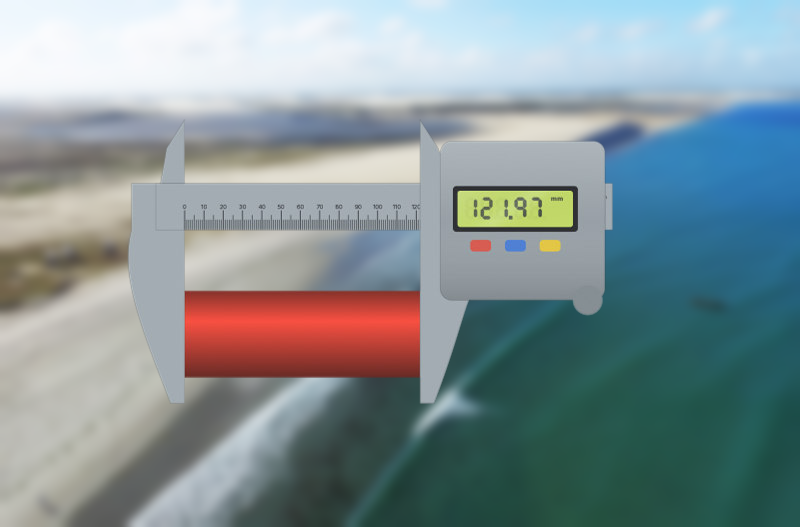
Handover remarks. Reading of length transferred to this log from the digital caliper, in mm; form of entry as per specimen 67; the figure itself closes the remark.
121.97
